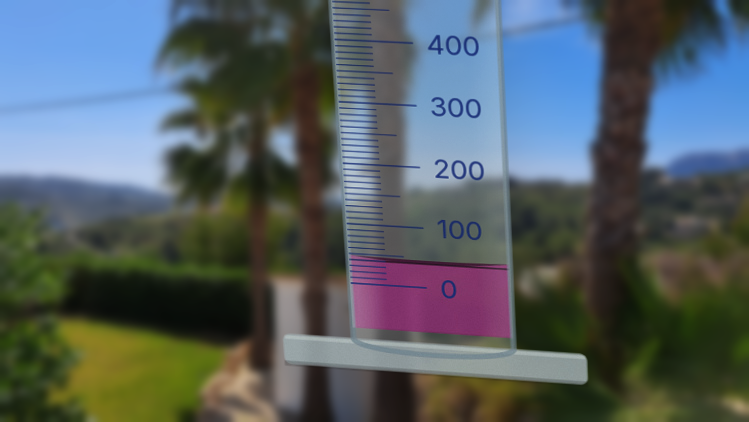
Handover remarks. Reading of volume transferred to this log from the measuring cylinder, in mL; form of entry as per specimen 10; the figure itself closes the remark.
40
